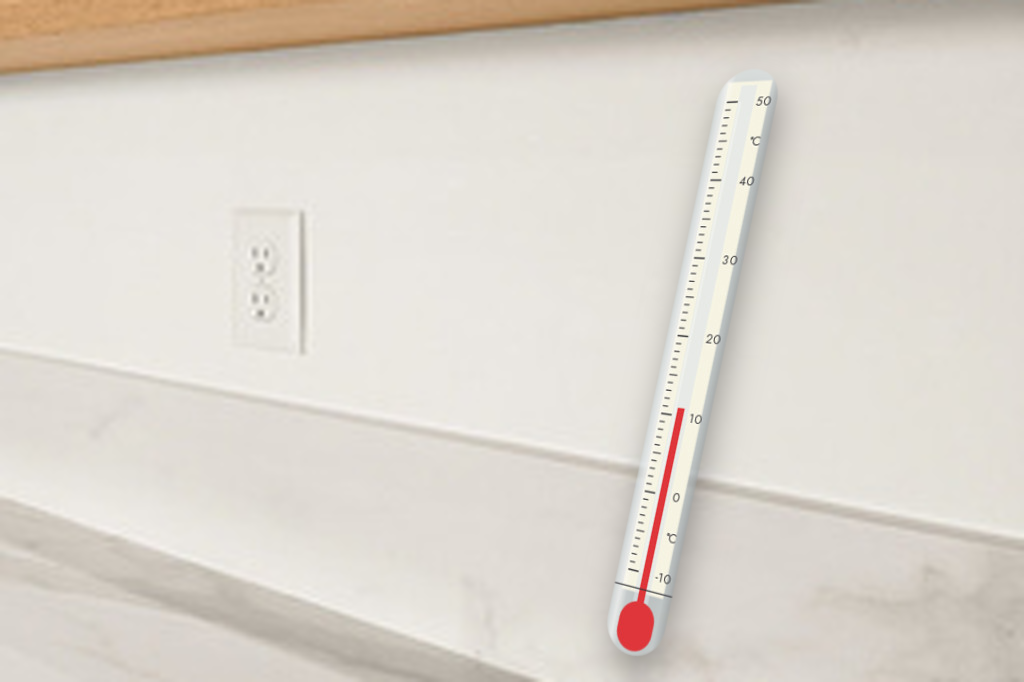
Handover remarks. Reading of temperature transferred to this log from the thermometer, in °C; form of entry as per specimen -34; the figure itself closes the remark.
11
